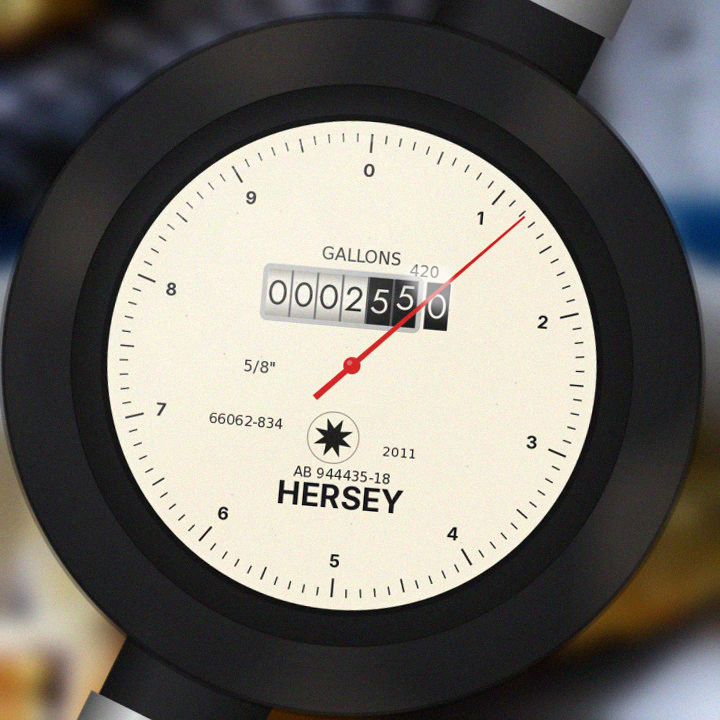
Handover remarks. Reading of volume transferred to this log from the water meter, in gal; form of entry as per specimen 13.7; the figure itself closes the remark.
2551.2
